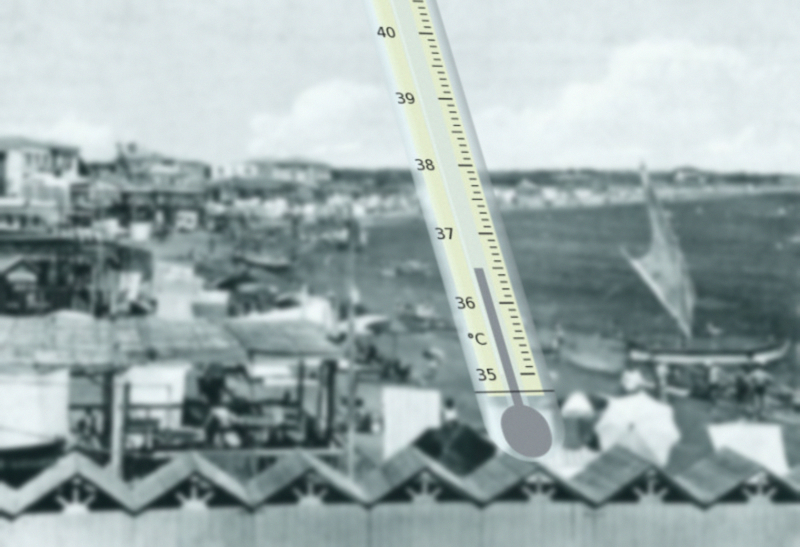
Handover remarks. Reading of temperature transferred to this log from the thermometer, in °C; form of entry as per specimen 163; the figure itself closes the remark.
36.5
